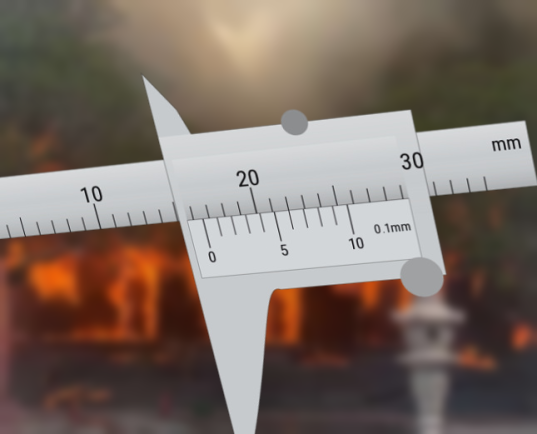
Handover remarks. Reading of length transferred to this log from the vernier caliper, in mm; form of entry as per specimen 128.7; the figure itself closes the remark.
16.6
